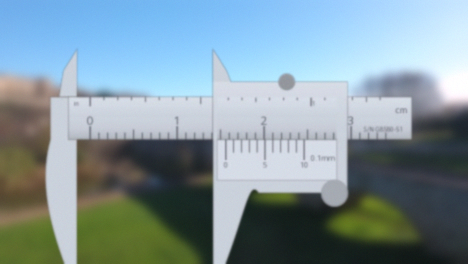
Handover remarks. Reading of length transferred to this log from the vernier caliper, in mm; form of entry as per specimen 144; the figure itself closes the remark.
15.6
